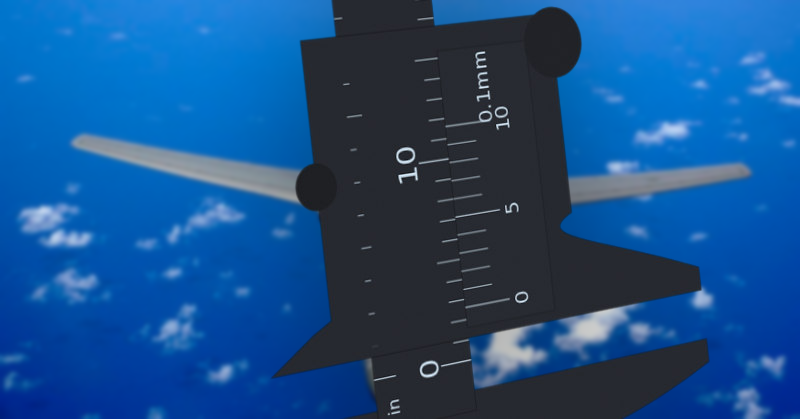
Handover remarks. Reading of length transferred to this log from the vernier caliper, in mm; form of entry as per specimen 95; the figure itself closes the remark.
2.6
